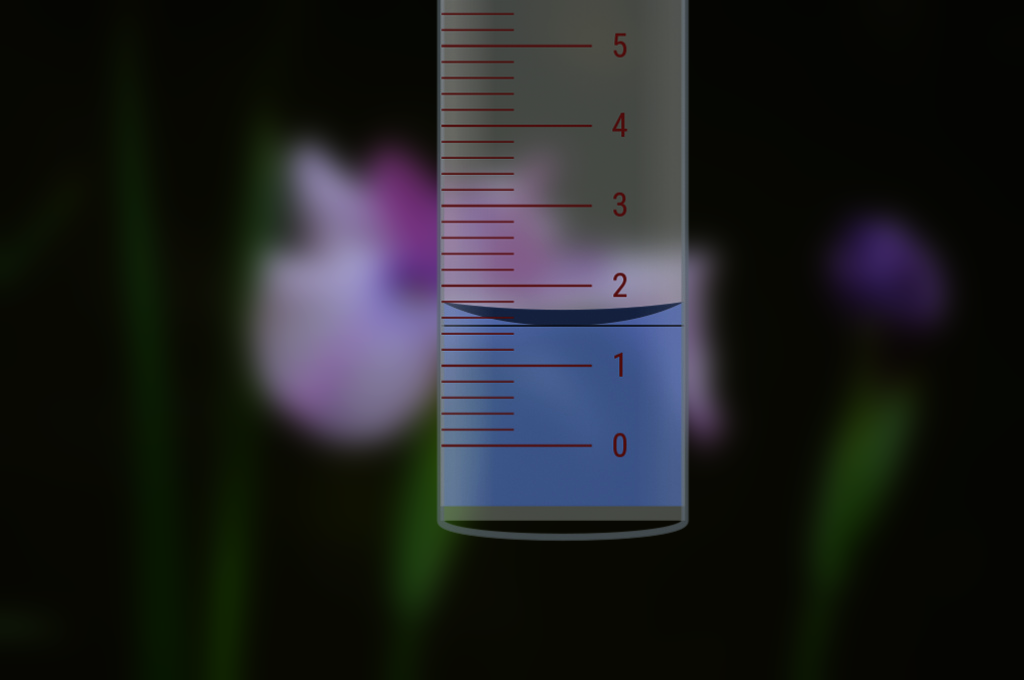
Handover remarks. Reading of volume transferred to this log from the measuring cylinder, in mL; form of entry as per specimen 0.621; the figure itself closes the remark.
1.5
